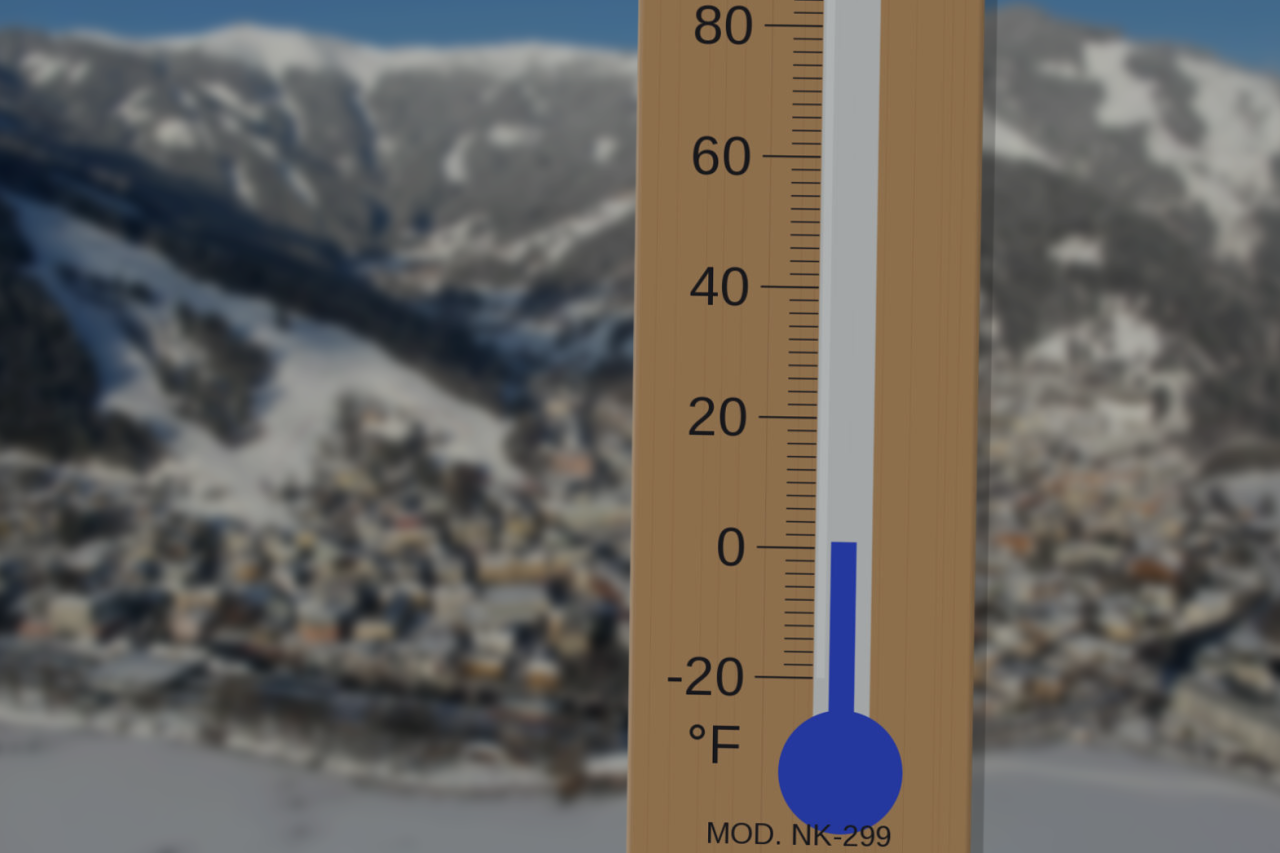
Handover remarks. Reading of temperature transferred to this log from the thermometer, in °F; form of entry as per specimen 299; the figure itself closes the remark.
1
